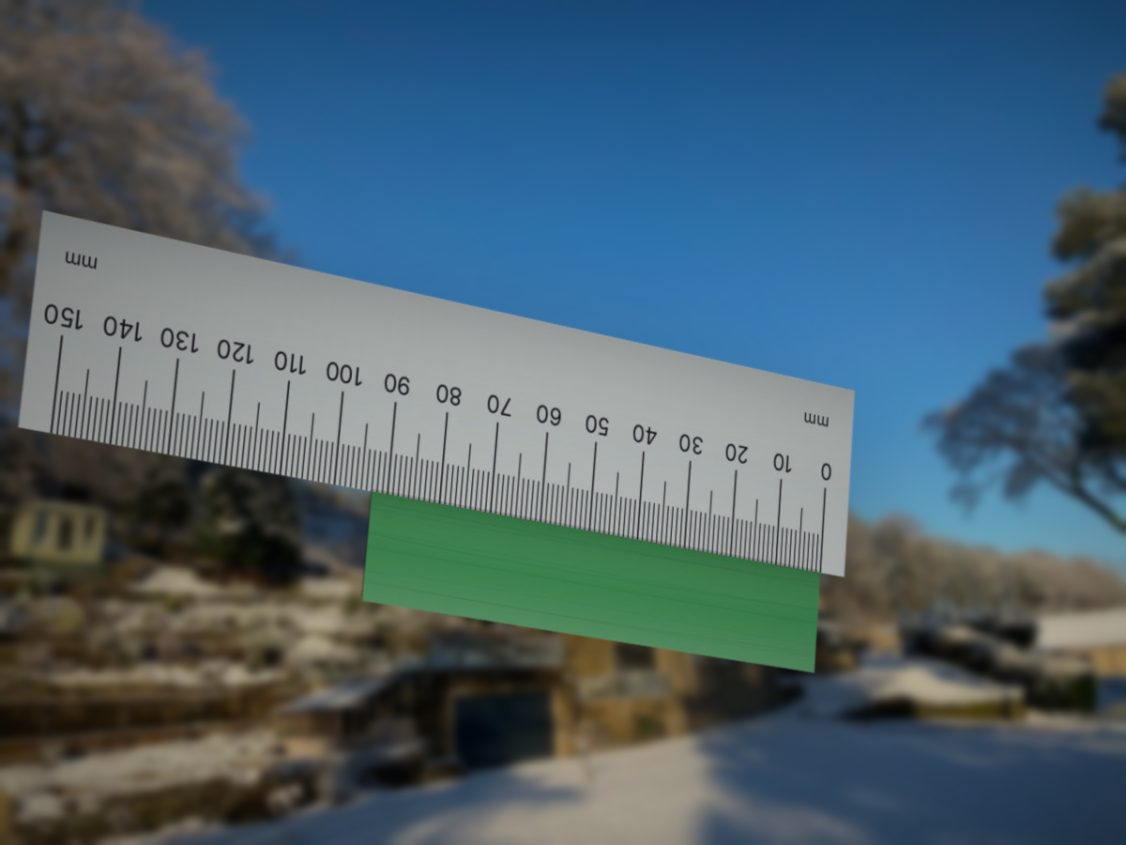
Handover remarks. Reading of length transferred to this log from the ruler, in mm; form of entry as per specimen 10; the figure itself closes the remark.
93
